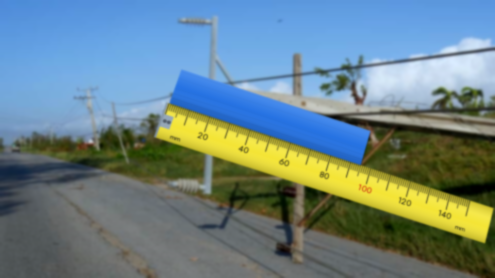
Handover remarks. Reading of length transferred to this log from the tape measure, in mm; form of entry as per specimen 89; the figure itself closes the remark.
95
